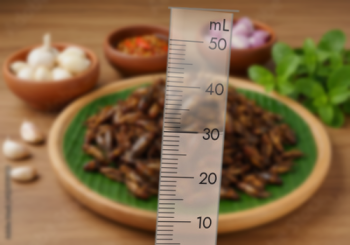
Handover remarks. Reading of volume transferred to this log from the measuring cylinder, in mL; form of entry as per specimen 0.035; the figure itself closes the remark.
30
